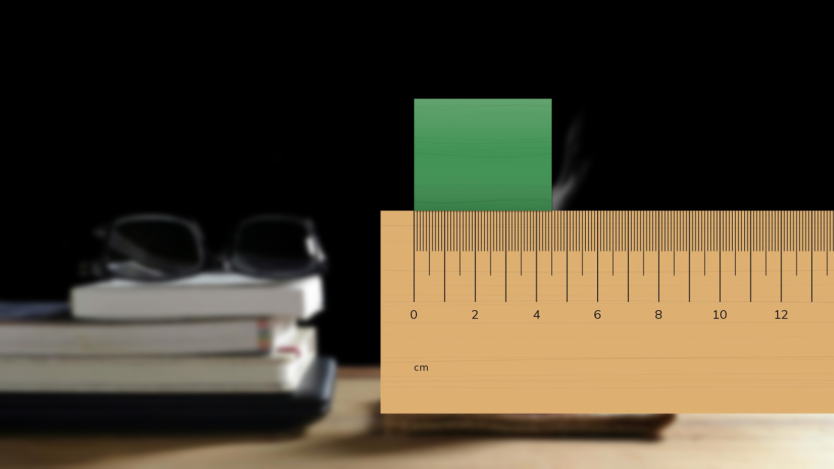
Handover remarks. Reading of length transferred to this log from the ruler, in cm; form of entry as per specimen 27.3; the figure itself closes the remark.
4.5
